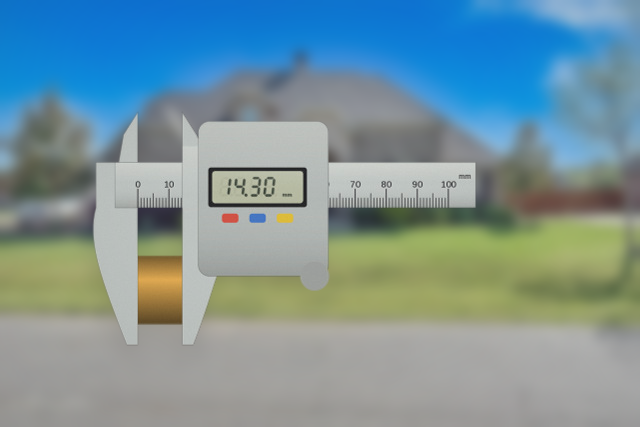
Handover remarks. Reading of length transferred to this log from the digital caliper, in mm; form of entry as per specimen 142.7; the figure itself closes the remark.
14.30
